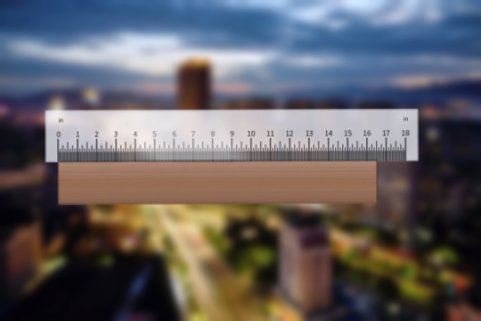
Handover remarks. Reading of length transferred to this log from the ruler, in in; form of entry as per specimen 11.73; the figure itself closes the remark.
16.5
